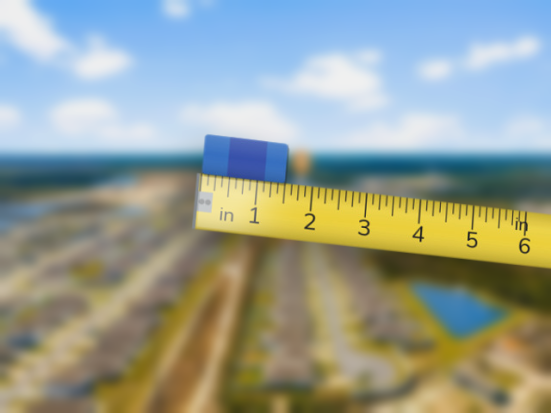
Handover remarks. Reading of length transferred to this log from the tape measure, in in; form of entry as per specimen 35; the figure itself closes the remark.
1.5
